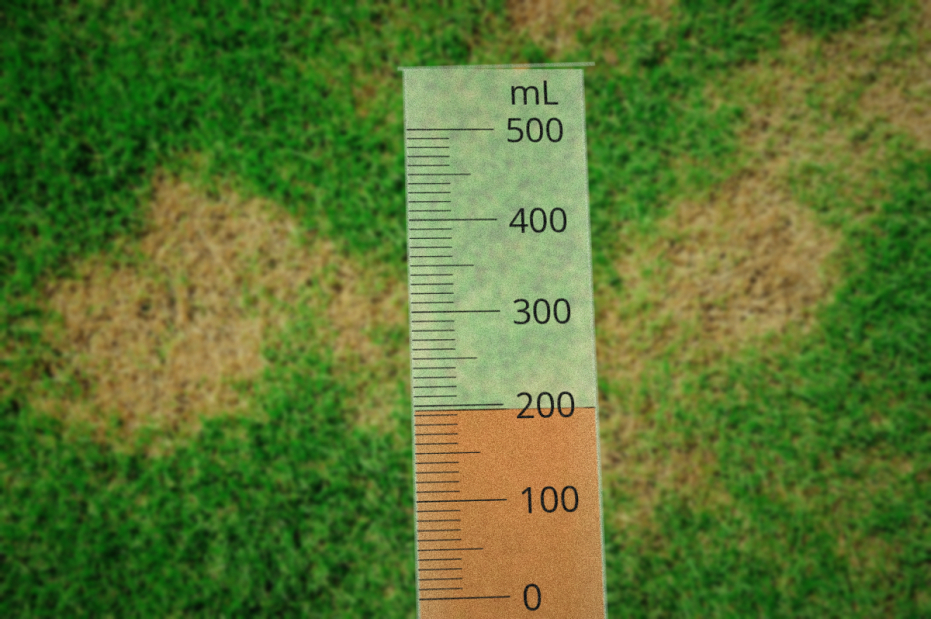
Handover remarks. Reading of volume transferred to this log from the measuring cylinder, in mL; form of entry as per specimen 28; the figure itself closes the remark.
195
